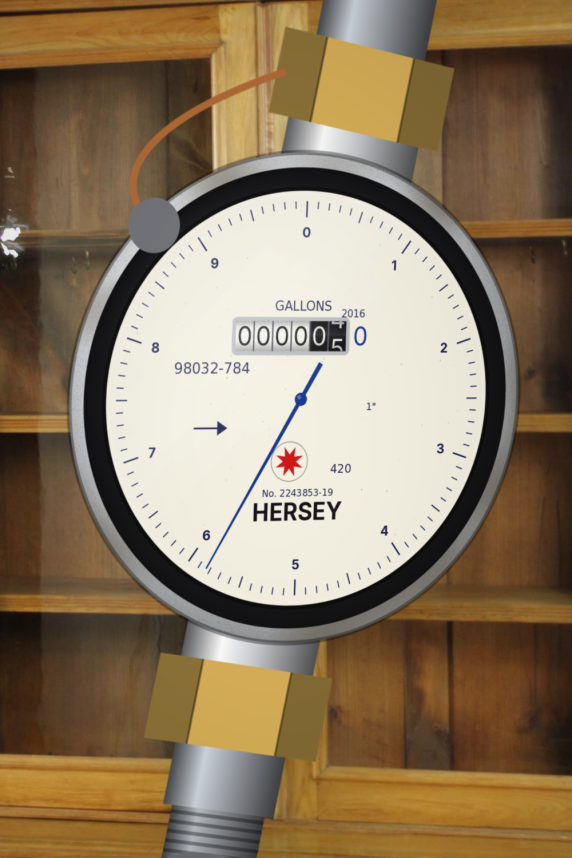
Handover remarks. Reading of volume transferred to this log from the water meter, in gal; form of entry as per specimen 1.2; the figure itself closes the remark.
45.8
